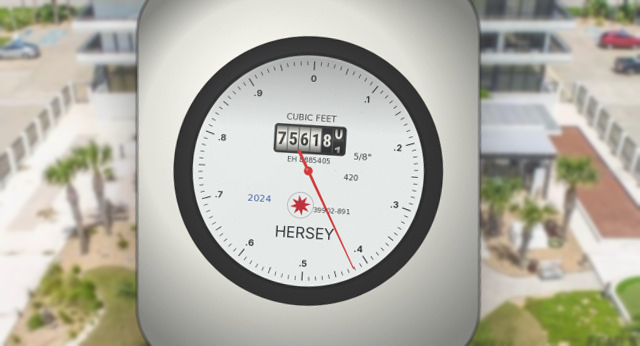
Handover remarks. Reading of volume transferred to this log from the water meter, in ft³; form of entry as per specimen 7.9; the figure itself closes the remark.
756180.42
